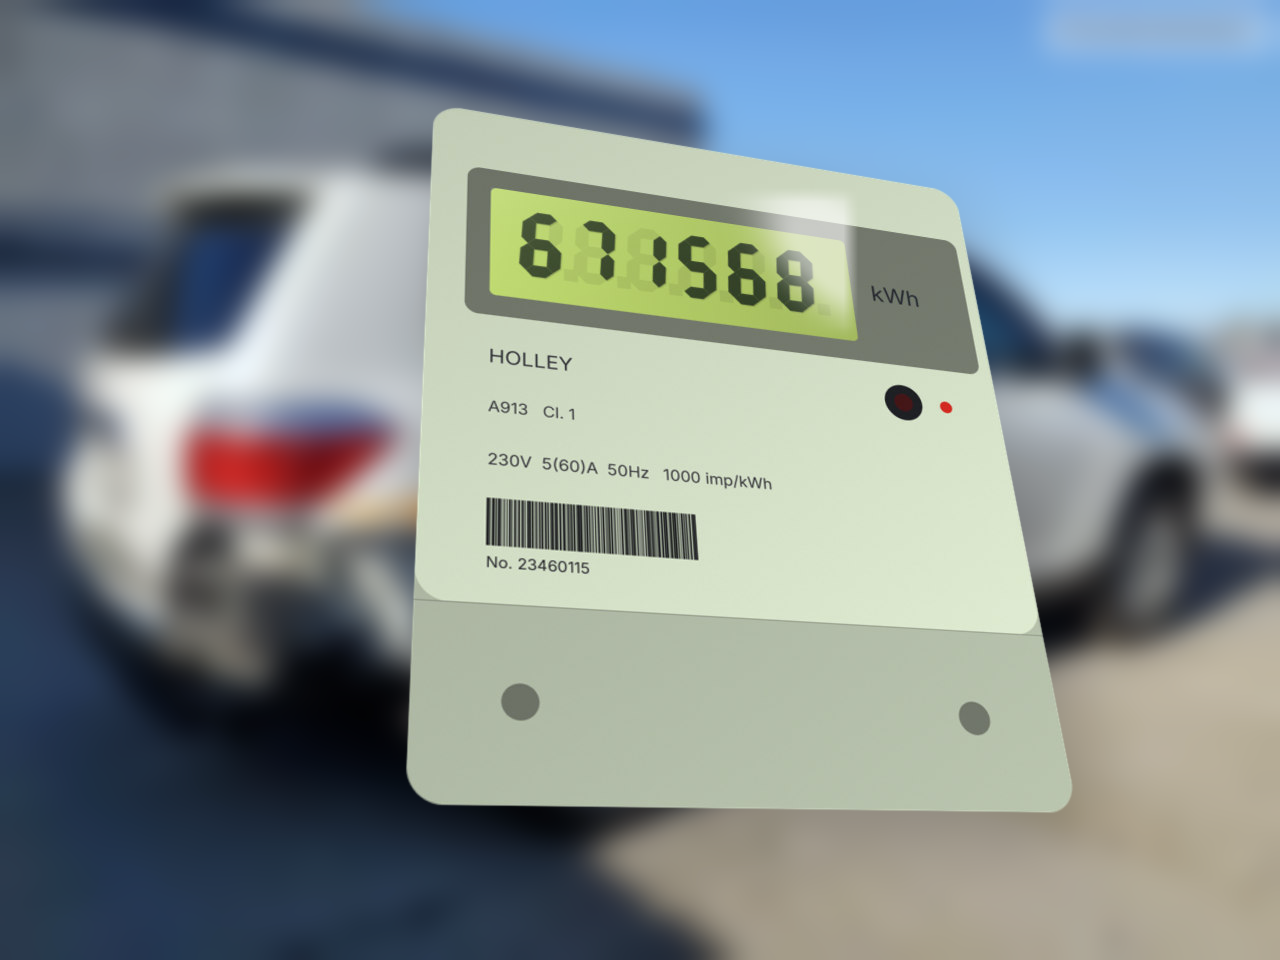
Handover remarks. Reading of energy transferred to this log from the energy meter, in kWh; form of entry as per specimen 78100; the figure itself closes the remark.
671568
